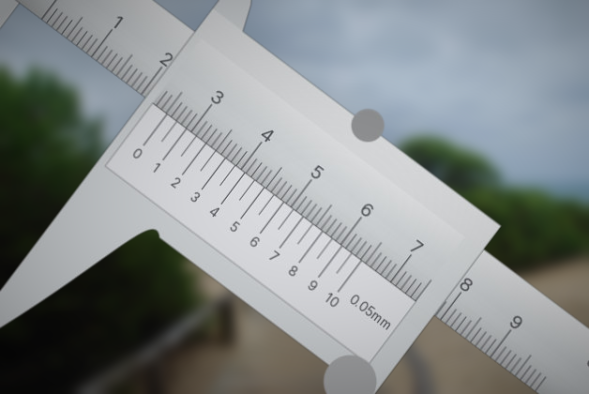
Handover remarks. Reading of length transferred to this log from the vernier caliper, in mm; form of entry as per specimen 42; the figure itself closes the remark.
25.2
